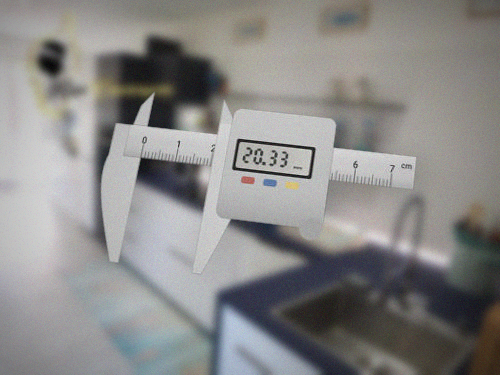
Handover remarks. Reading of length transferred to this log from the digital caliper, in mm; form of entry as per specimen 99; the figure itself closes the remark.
20.33
